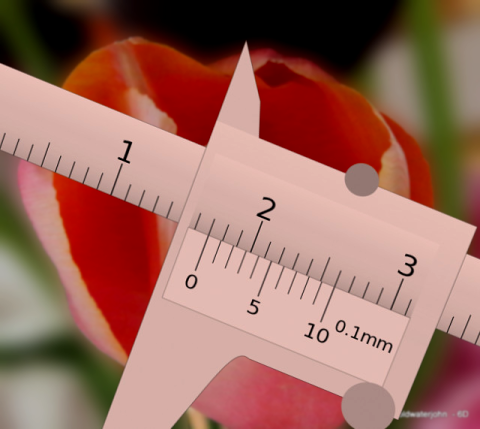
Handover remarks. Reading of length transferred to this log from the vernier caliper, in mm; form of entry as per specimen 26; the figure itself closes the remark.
17.0
